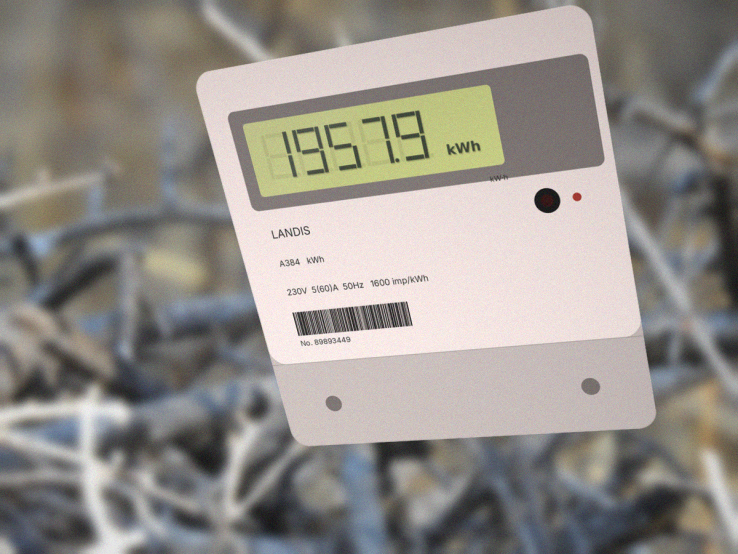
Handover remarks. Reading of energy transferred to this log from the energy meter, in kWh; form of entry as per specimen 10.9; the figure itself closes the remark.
1957.9
